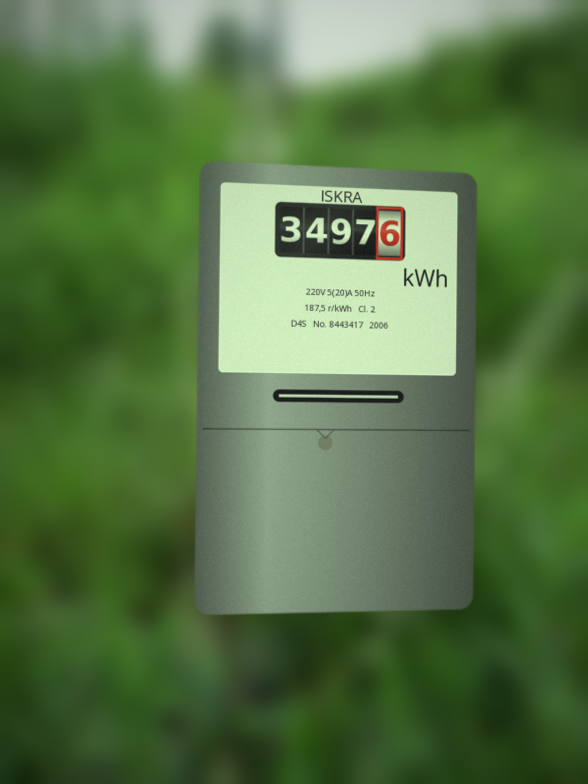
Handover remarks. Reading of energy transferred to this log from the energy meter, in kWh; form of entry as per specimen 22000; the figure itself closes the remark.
3497.6
